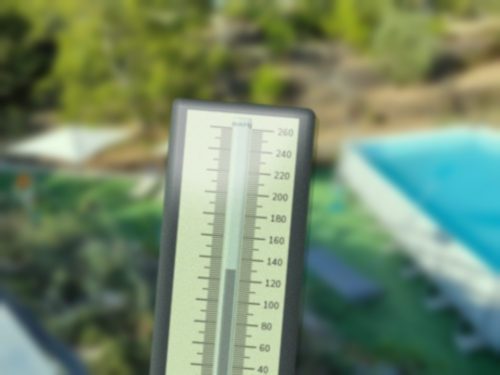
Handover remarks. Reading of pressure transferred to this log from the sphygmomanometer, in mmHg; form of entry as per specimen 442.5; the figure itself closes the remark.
130
